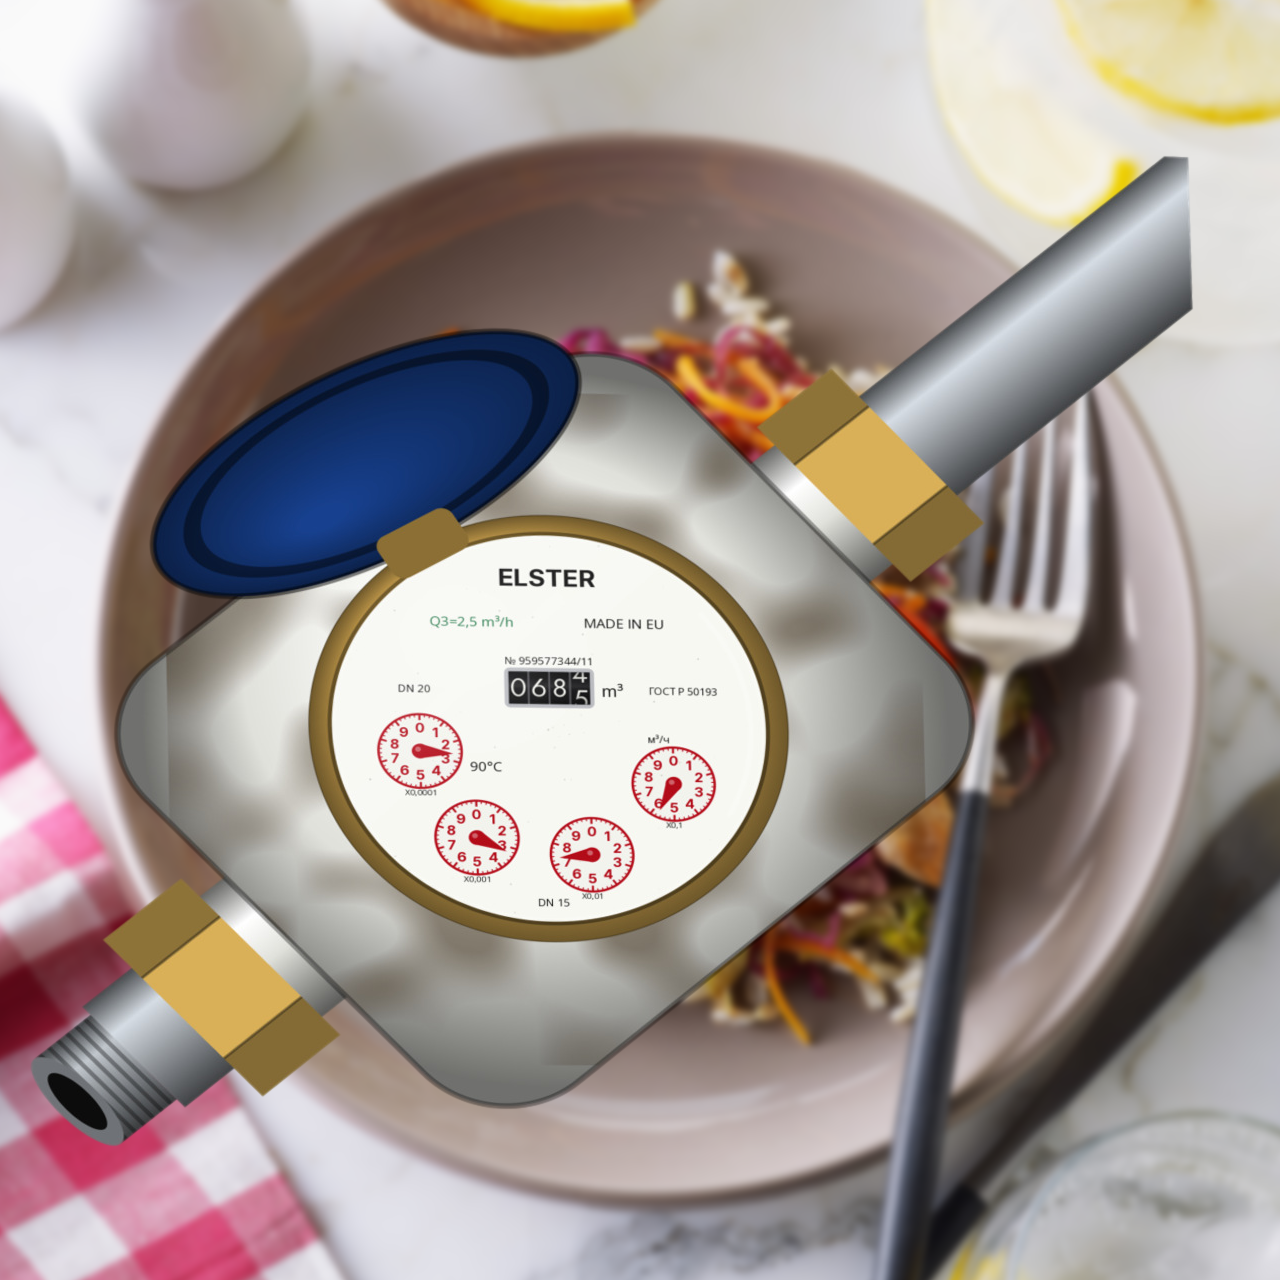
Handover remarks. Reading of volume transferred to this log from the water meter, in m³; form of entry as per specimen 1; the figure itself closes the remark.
684.5732
